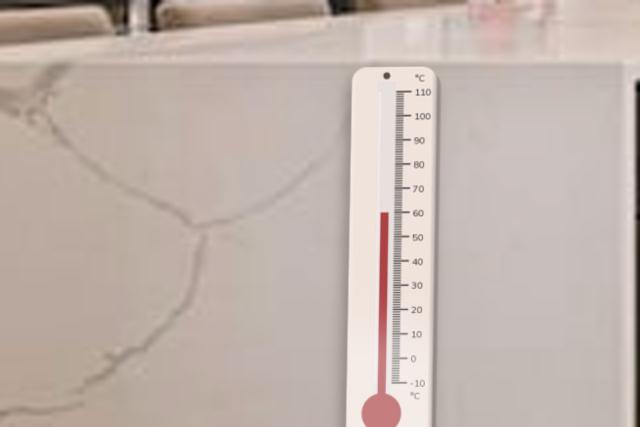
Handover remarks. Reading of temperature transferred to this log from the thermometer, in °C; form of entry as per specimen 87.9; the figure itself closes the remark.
60
